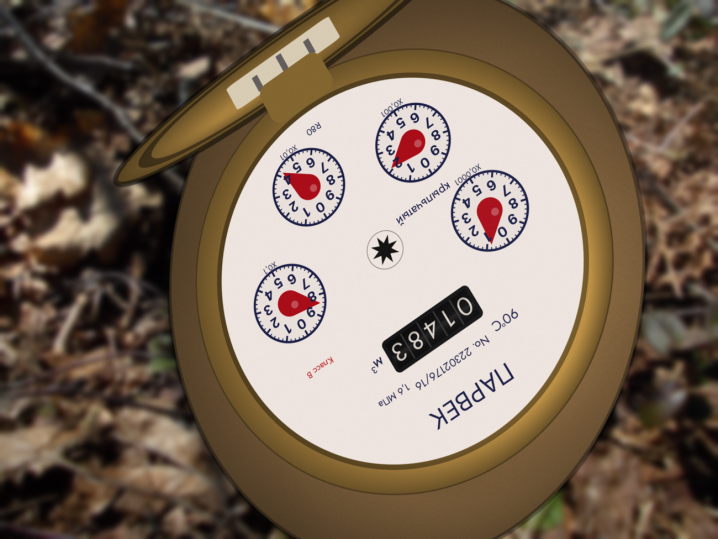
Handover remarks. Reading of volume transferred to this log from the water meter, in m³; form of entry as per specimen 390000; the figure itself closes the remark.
1483.8420
